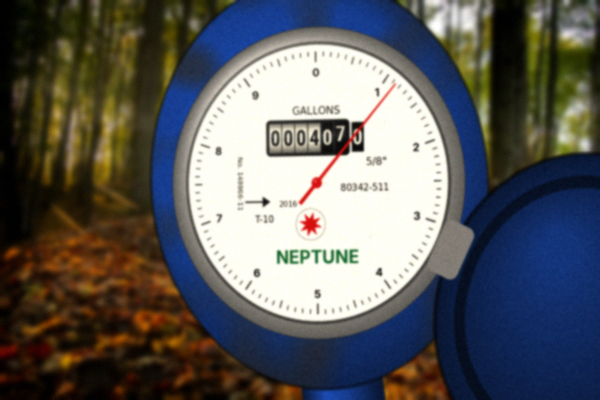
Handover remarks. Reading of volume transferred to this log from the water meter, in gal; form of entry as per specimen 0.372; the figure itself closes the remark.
4071.1
